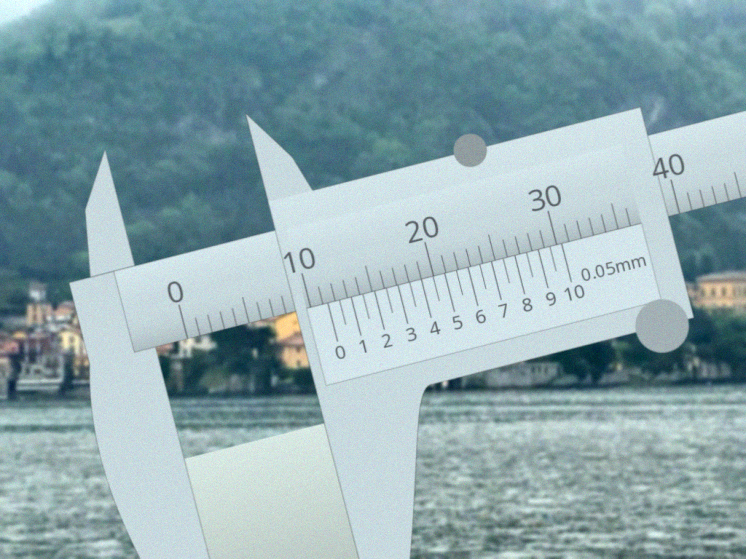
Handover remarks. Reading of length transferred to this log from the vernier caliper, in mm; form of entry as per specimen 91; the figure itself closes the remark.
11.4
